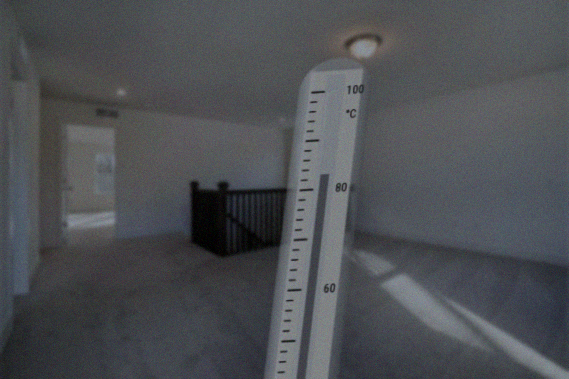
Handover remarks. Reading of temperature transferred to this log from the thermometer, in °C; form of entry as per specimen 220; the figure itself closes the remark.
83
